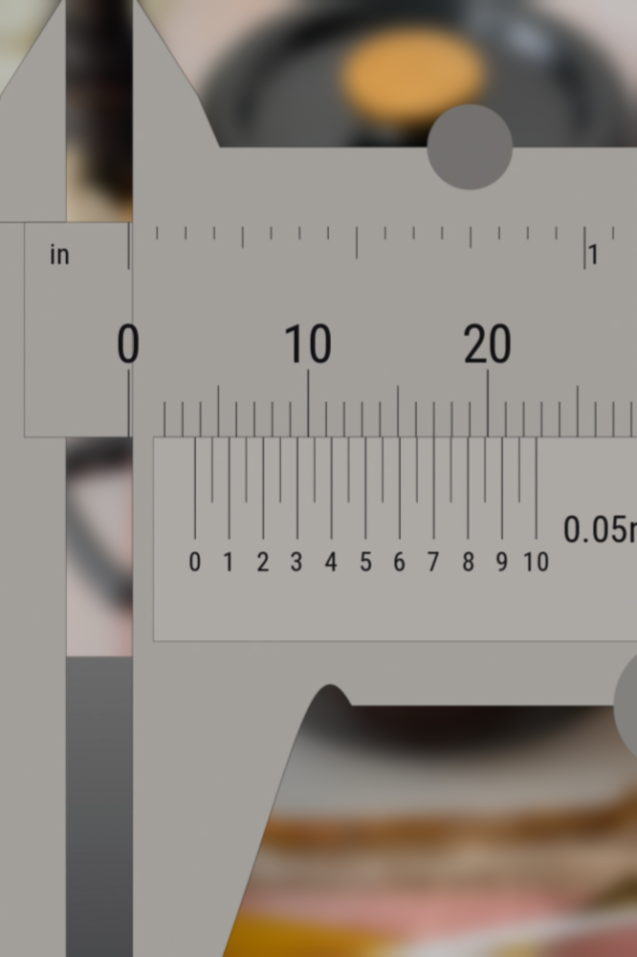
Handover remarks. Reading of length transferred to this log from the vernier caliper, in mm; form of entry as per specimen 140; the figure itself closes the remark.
3.7
